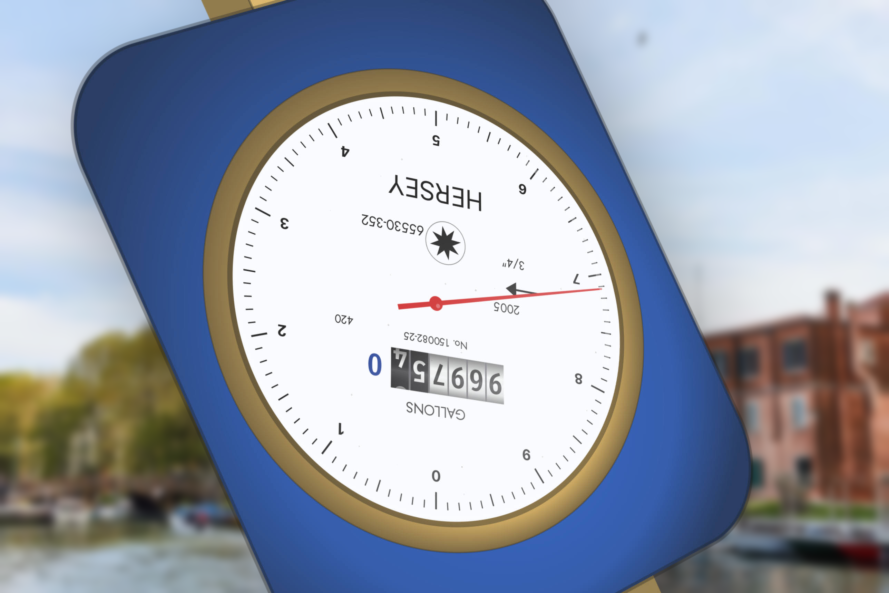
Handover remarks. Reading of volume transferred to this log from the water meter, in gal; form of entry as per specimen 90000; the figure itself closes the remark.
9697537.1
